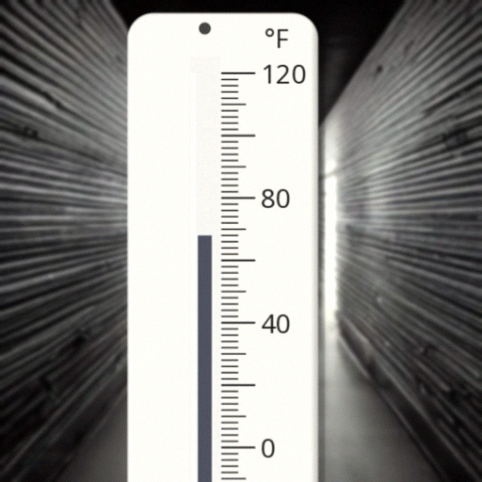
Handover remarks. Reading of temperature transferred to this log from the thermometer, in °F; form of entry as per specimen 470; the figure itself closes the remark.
68
